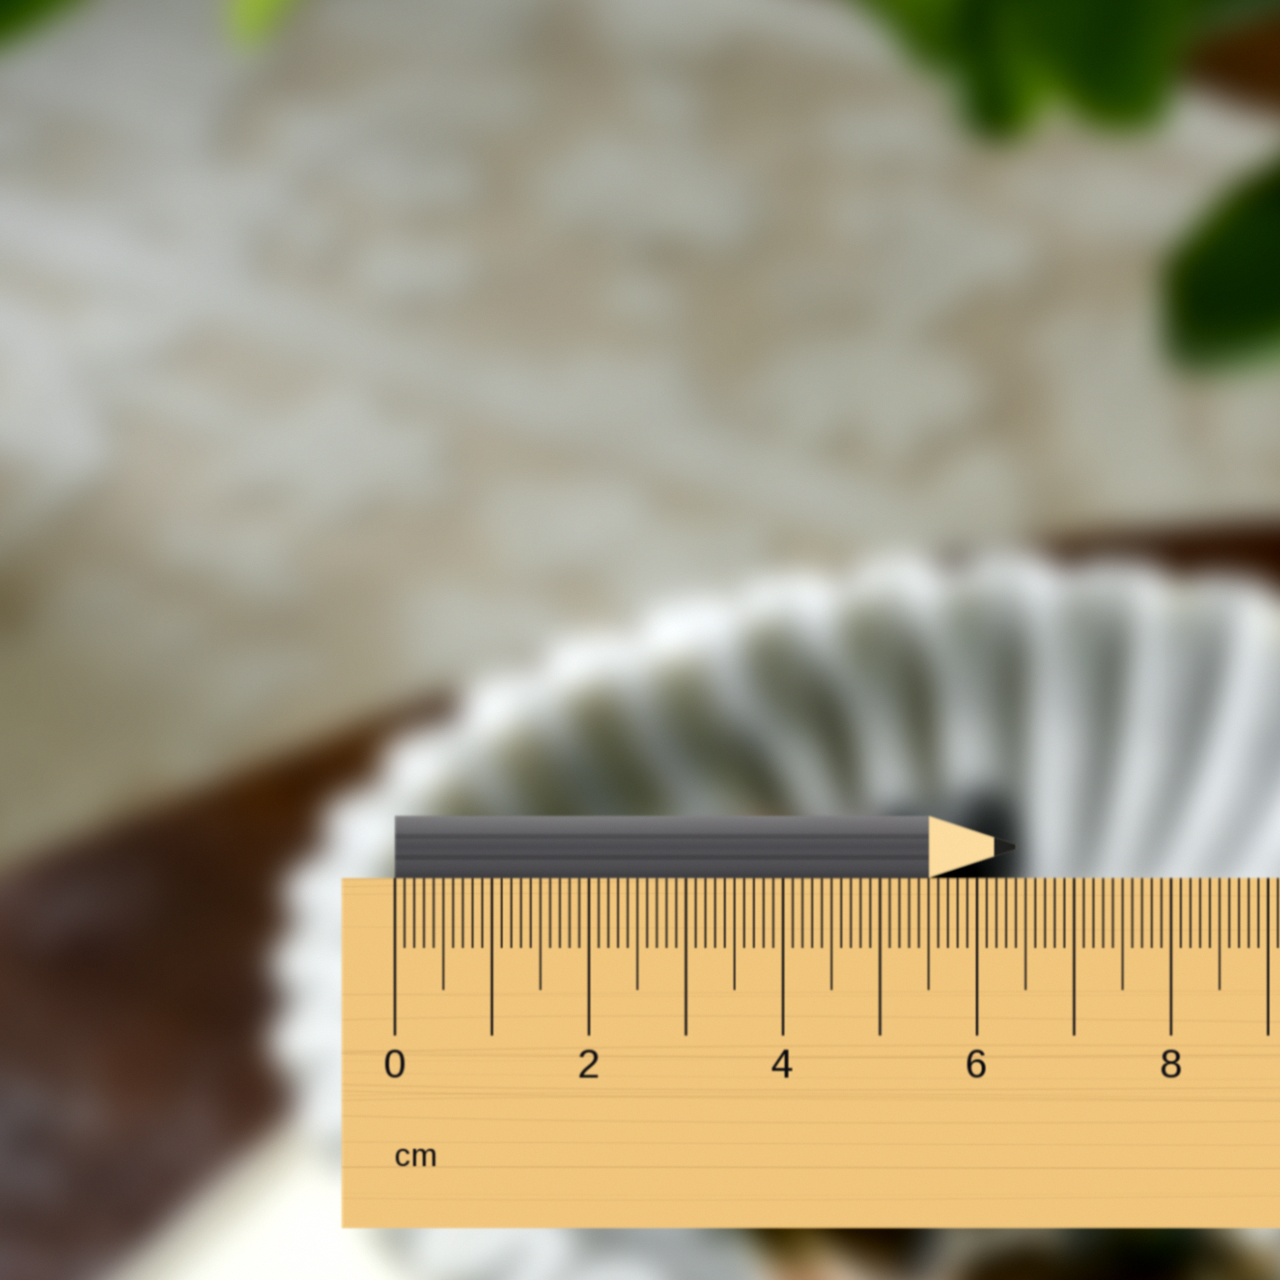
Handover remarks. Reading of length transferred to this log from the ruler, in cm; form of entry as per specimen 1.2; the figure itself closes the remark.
6.4
